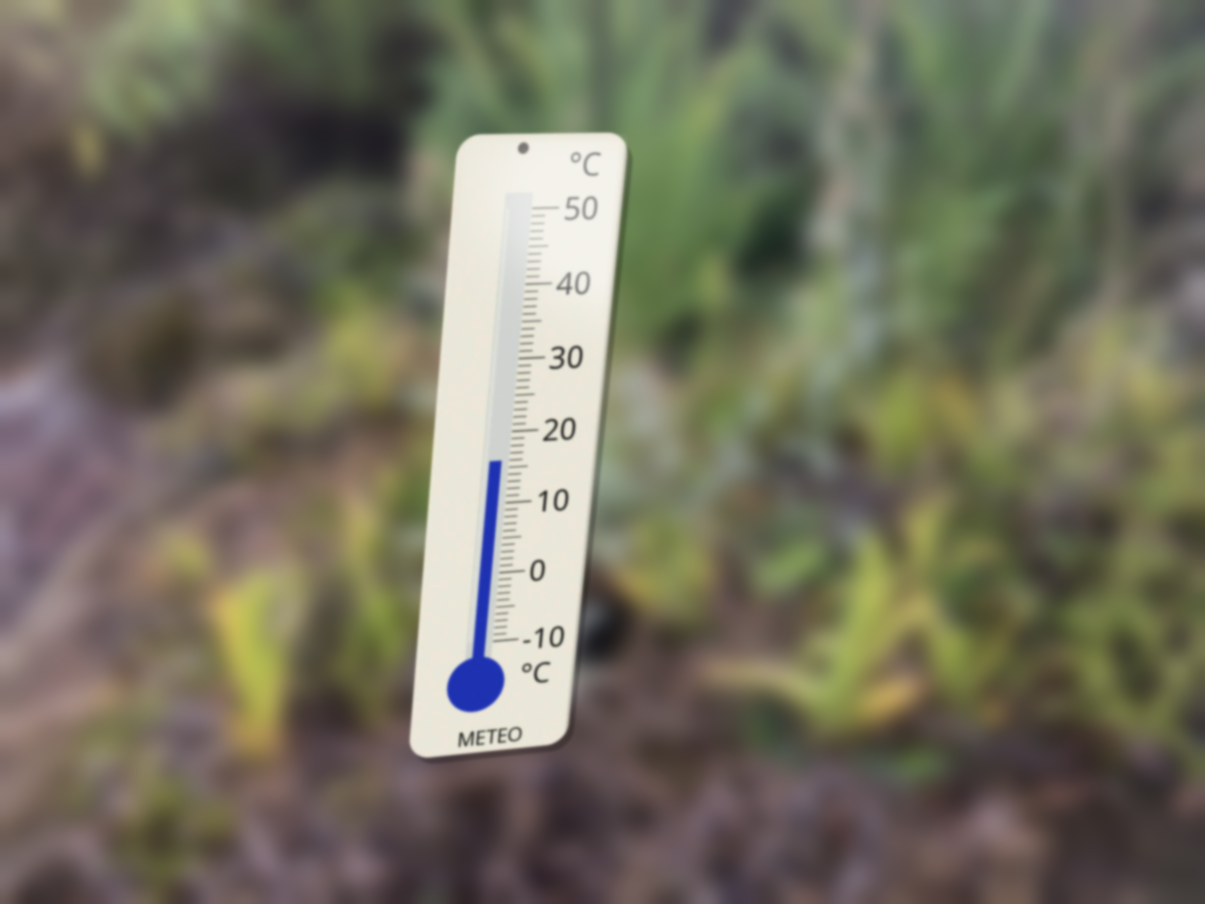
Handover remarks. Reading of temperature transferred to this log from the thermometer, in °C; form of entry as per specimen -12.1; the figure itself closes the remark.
16
